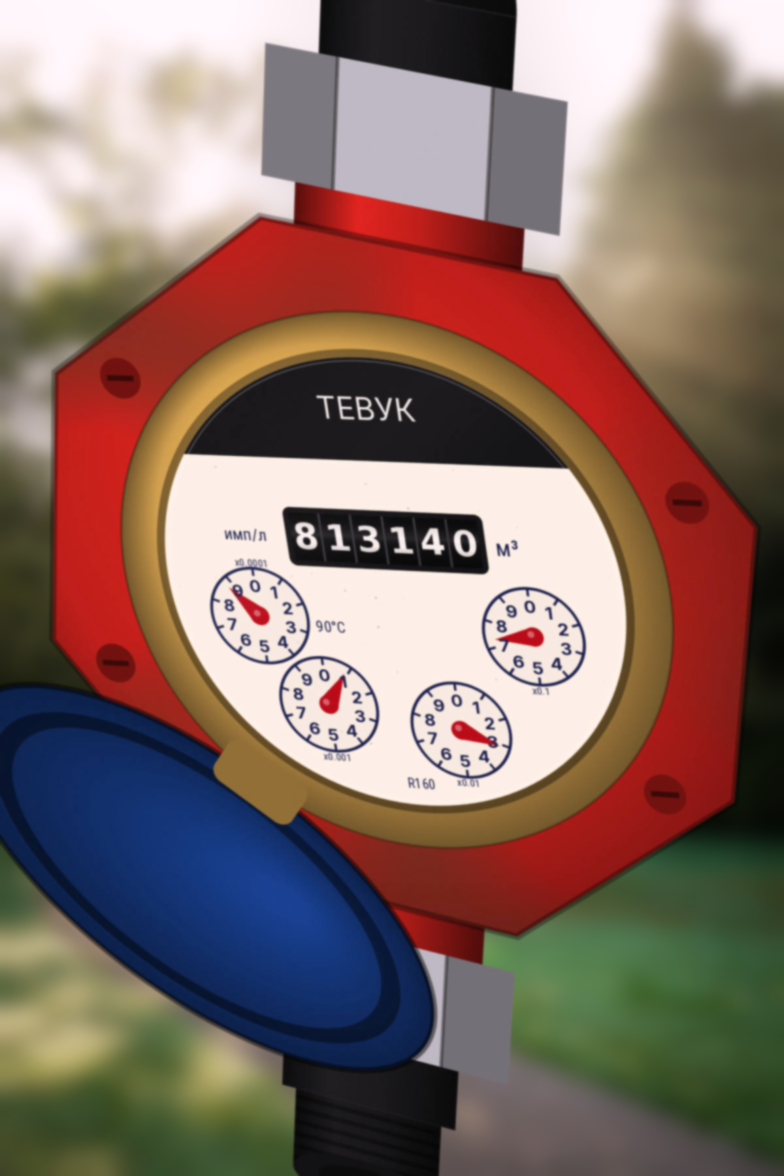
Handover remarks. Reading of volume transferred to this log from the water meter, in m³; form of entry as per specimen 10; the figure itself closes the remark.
813140.7308
